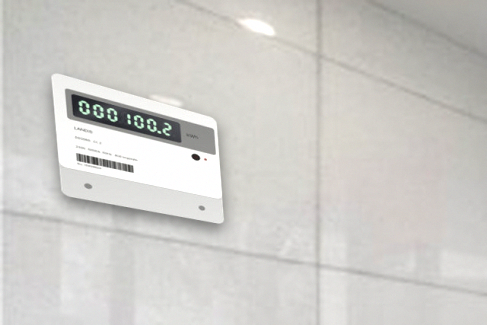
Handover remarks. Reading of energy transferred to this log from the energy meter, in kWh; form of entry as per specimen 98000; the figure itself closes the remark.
100.2
